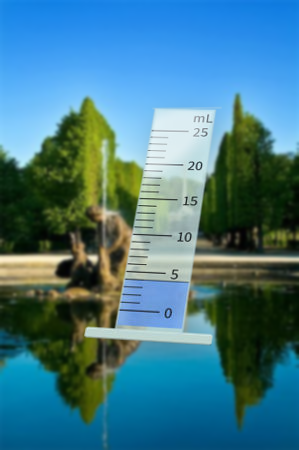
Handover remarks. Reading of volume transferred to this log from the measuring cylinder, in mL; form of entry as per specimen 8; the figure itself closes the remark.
4
